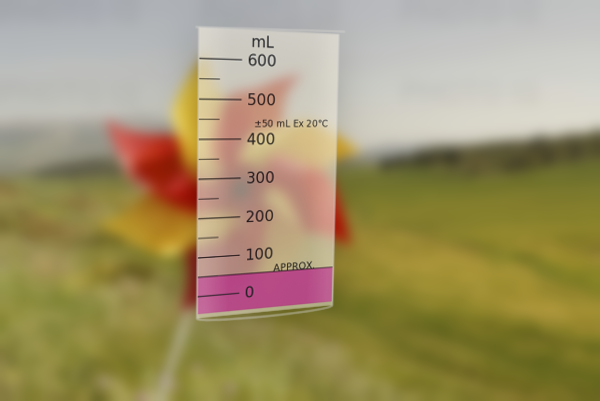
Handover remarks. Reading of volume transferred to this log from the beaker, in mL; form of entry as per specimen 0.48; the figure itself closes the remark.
50
